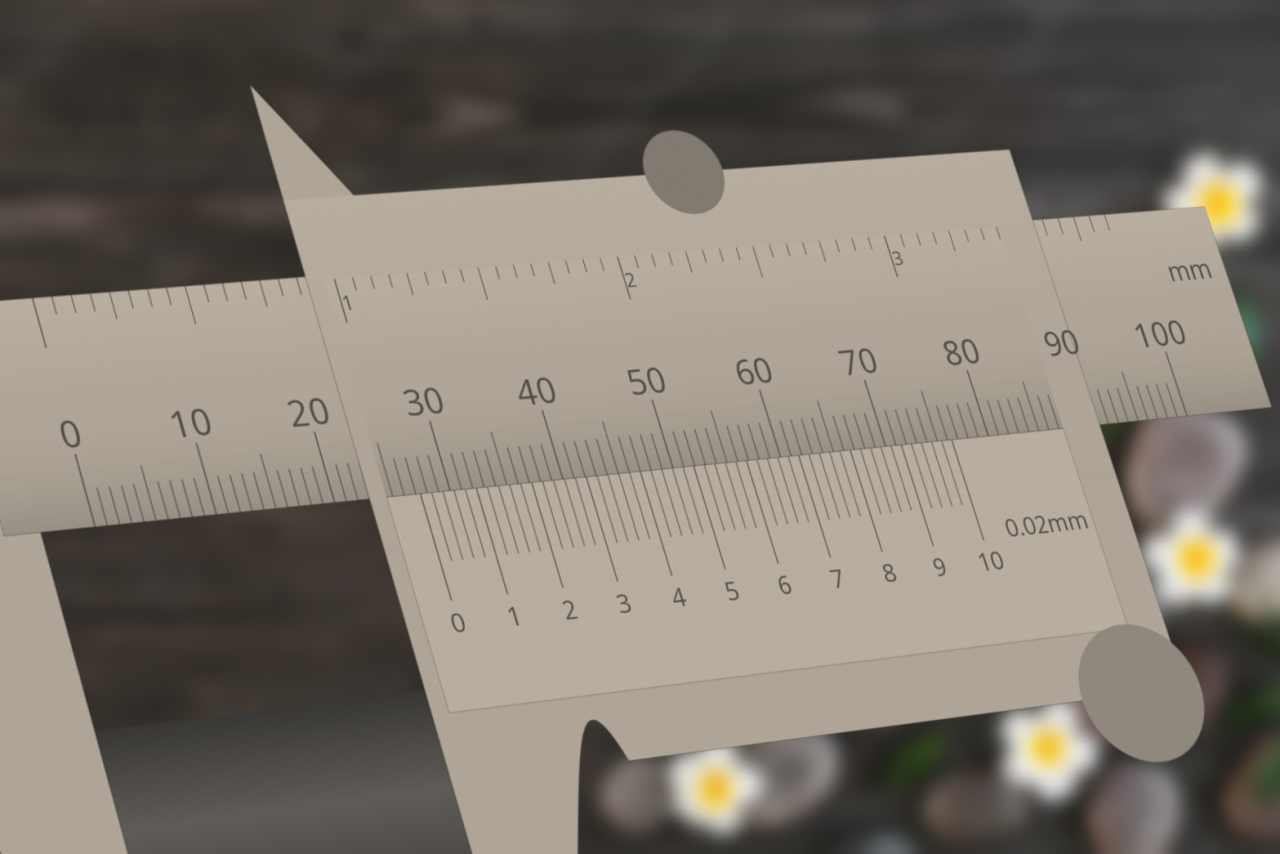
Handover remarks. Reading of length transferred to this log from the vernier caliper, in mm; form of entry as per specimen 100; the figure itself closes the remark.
27.4
